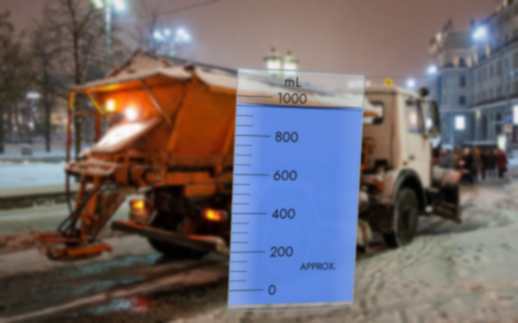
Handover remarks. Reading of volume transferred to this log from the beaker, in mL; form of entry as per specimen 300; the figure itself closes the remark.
950
